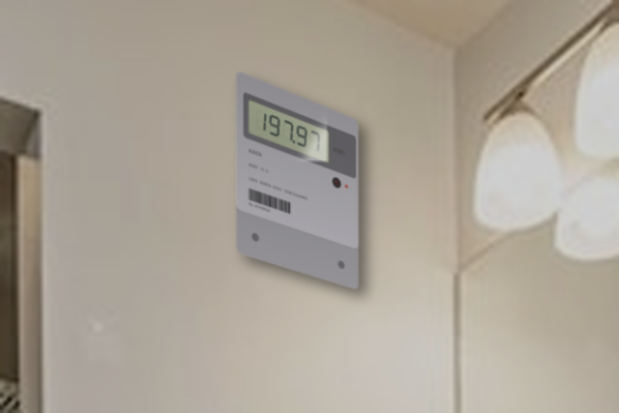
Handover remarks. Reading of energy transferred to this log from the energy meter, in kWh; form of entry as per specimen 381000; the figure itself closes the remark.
197.97
